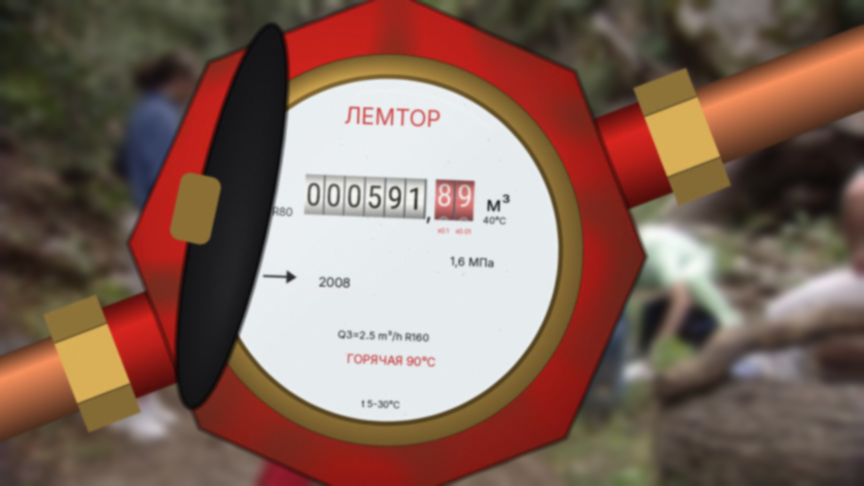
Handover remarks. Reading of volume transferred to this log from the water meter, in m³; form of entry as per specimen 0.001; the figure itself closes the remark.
591.89
